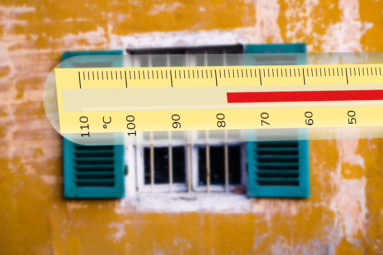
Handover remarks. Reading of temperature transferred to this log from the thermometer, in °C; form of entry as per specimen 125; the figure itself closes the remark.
78
